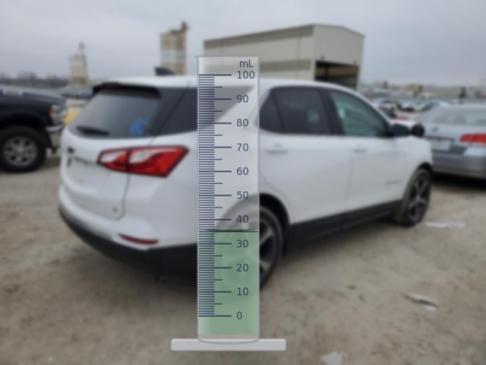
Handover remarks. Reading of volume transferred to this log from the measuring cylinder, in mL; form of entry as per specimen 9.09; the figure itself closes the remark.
35
